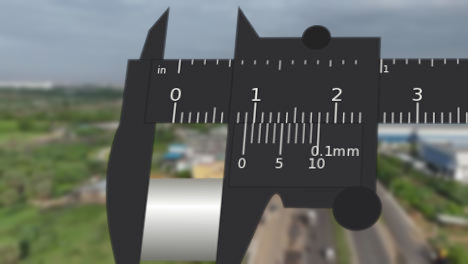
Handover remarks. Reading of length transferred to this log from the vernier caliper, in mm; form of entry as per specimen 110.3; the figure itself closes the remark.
9.0
